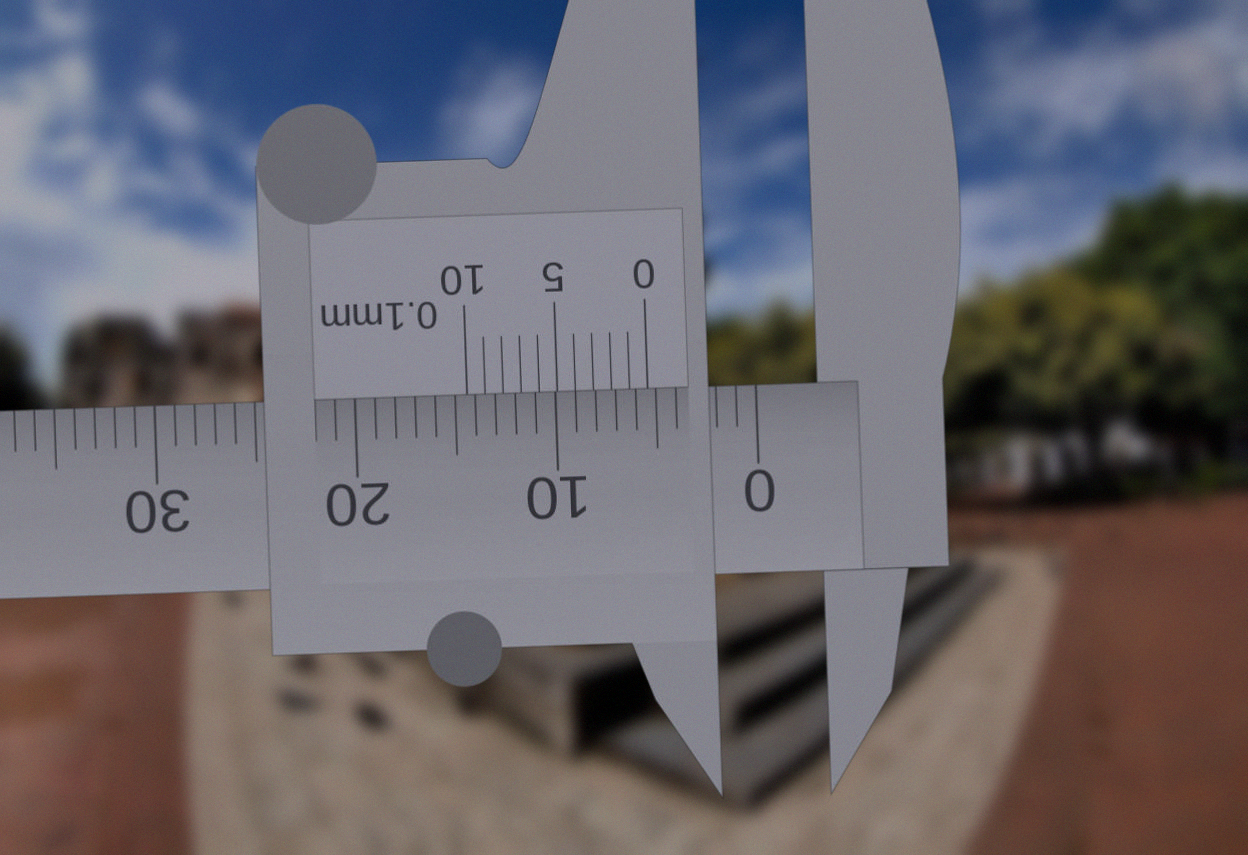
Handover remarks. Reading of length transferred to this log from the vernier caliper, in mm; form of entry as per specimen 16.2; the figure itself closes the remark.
5.4
